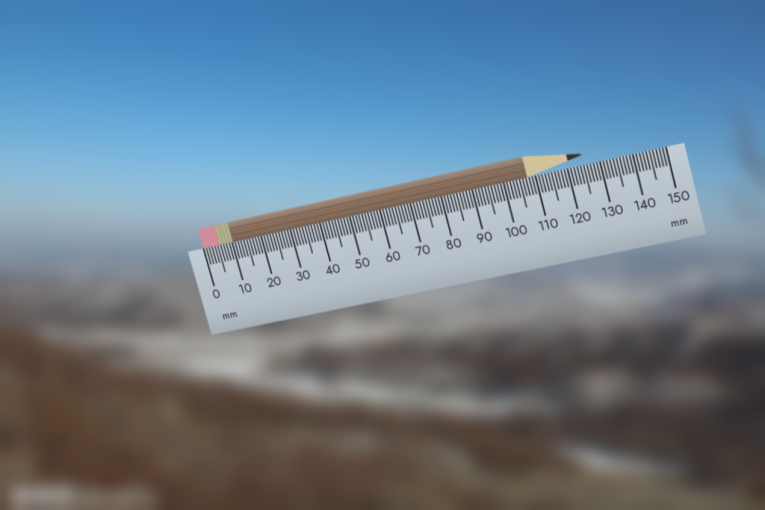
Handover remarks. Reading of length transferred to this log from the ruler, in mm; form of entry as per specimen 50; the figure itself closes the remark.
125
